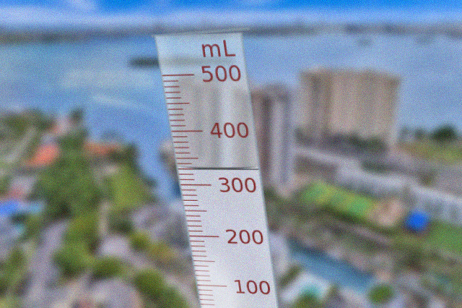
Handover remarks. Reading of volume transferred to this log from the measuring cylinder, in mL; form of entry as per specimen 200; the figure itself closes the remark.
330
